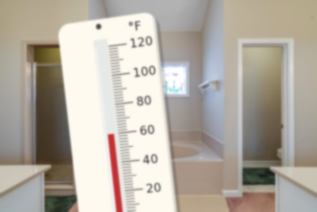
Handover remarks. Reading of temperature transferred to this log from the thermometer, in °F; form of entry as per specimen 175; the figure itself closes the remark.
60
